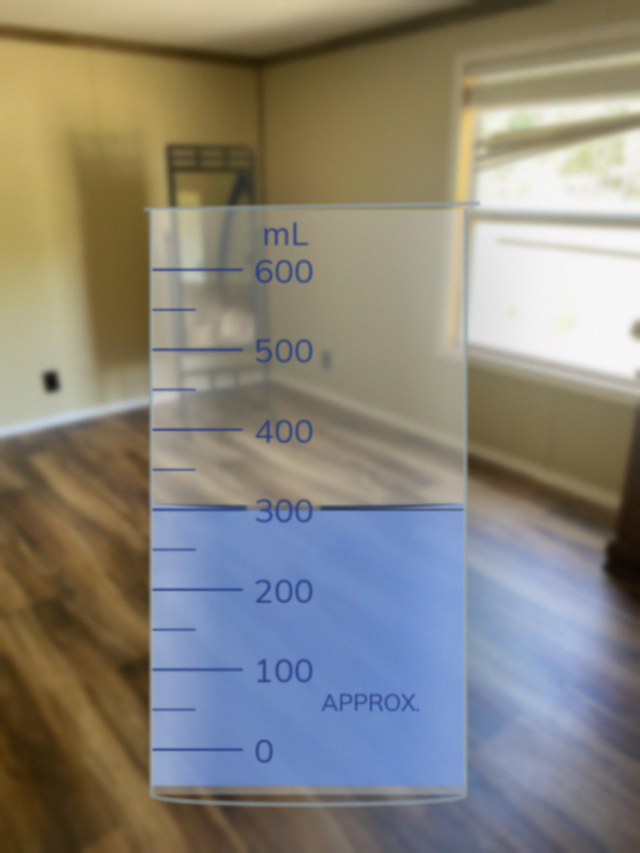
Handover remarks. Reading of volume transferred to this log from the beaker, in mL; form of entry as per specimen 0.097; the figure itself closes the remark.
300
